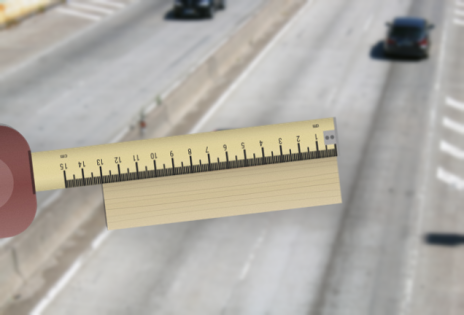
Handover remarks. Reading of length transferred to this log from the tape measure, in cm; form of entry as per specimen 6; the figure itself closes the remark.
13
